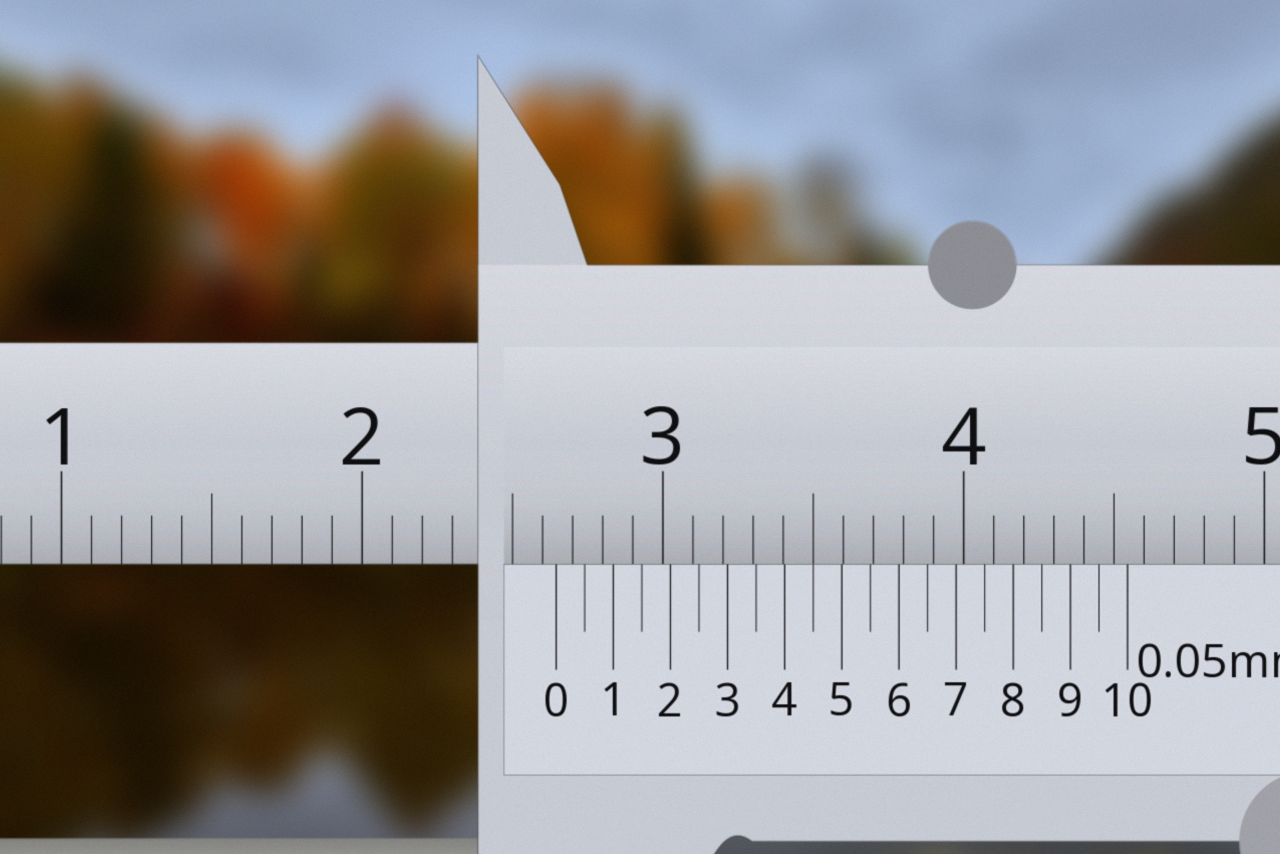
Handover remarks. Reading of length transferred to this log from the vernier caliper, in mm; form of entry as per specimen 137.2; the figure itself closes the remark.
26.45
